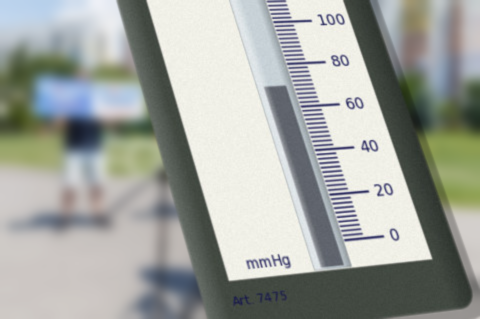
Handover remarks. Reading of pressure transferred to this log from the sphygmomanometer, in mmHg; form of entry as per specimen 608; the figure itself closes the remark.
70
